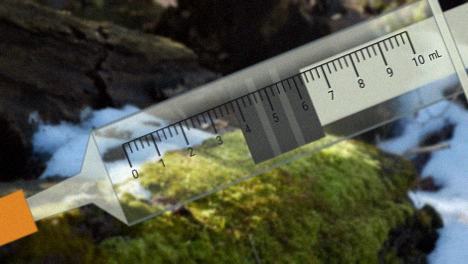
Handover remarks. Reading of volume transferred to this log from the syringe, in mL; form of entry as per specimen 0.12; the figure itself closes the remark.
3.8
